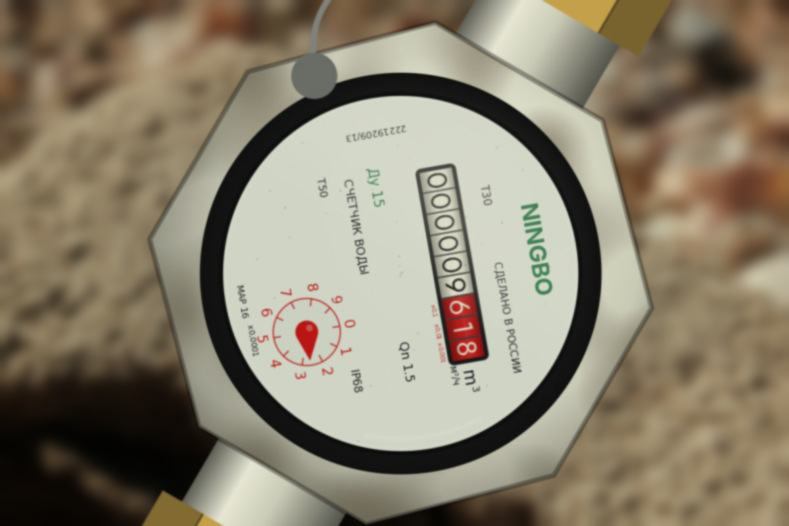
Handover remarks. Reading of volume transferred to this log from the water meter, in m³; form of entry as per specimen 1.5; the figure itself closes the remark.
9.6182
